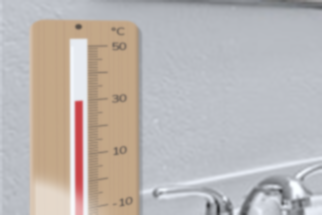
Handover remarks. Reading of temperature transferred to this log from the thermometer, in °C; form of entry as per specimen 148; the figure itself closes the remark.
30
